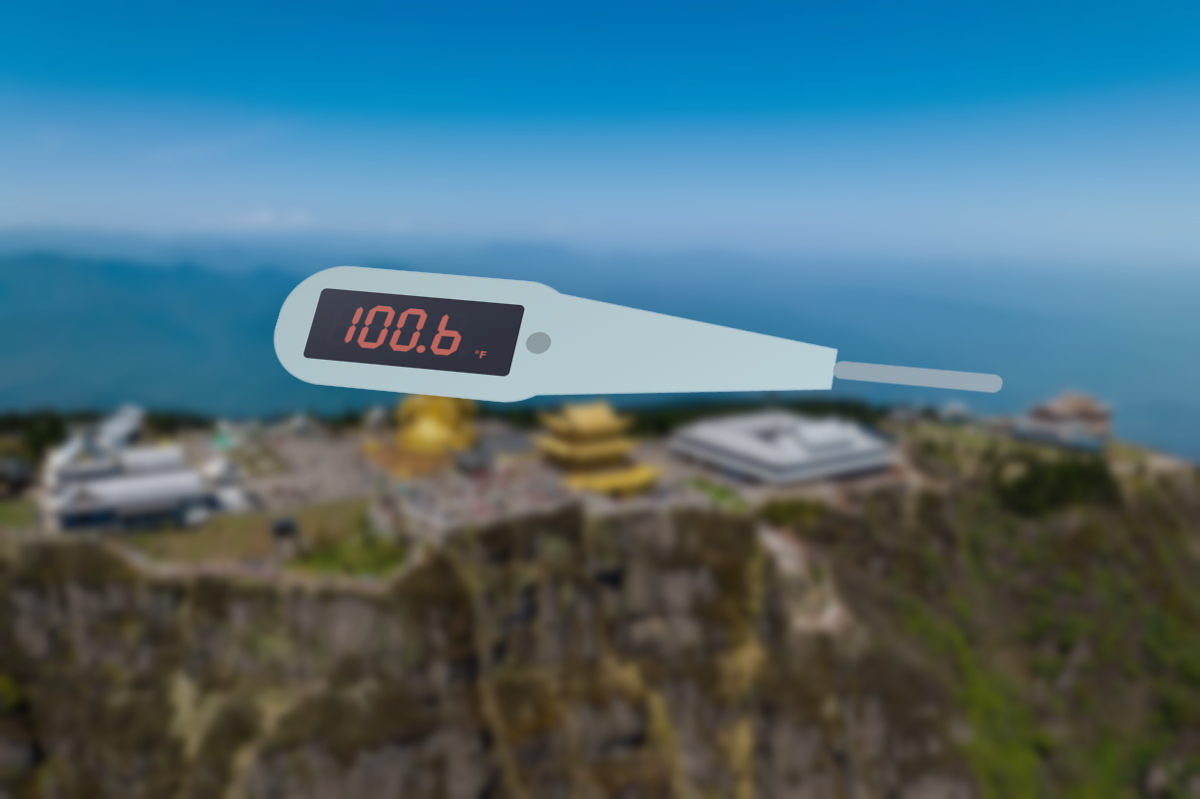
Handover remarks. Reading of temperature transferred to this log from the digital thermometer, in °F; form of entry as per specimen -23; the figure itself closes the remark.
100.6
